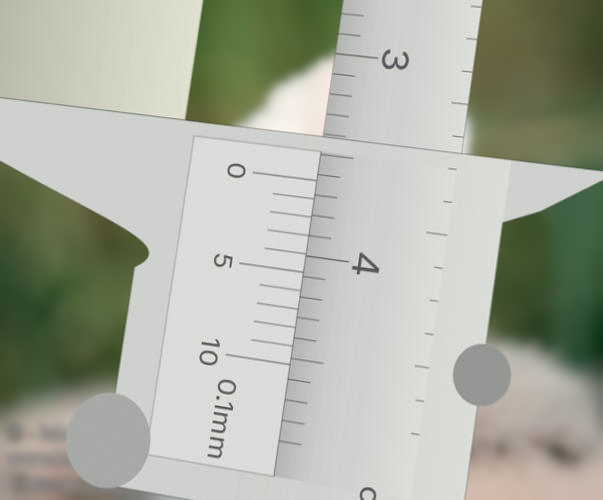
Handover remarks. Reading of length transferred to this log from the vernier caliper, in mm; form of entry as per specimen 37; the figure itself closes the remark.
36.3
